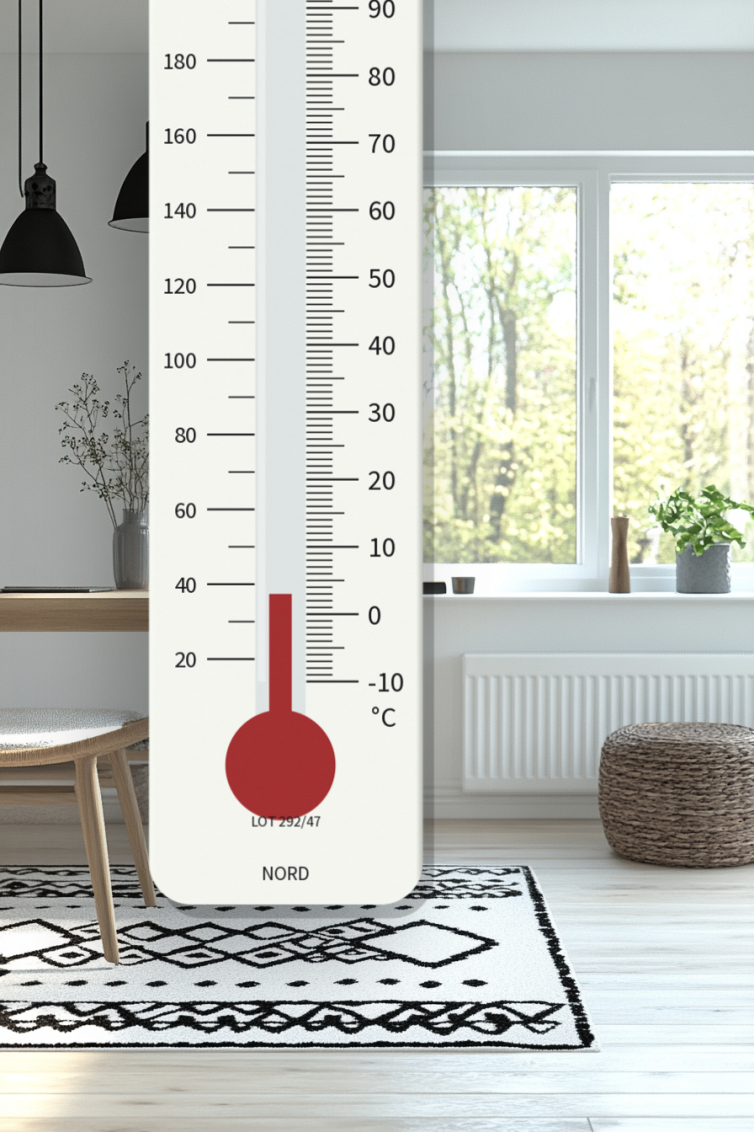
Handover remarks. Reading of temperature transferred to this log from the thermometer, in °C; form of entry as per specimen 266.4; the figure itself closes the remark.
3
